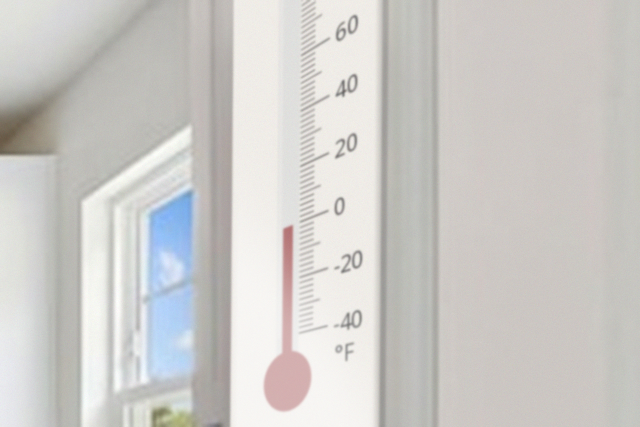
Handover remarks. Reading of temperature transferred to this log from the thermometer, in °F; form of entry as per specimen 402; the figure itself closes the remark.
0
